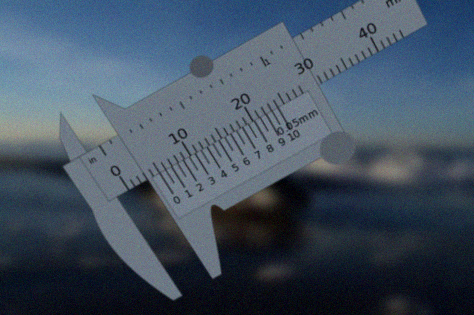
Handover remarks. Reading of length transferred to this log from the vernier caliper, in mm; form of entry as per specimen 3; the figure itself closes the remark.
5.0
